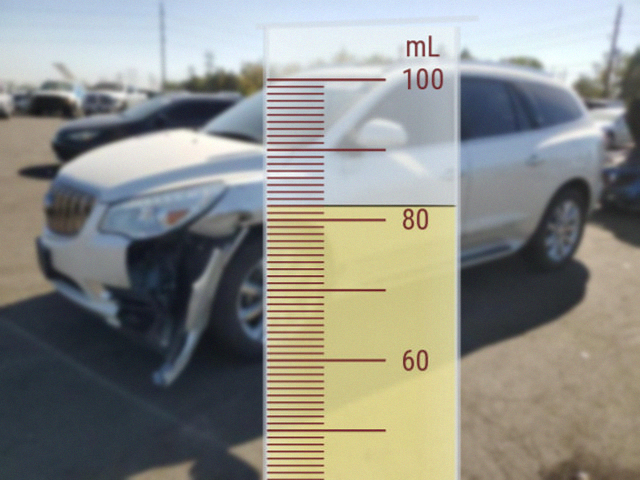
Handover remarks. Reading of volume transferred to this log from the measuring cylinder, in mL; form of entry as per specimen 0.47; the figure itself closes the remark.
82
